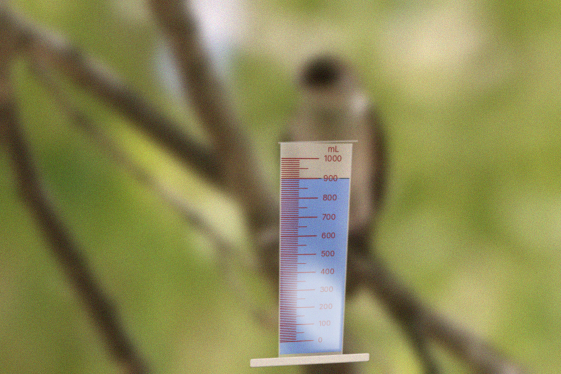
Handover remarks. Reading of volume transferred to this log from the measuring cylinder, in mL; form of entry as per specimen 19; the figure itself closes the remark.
900
